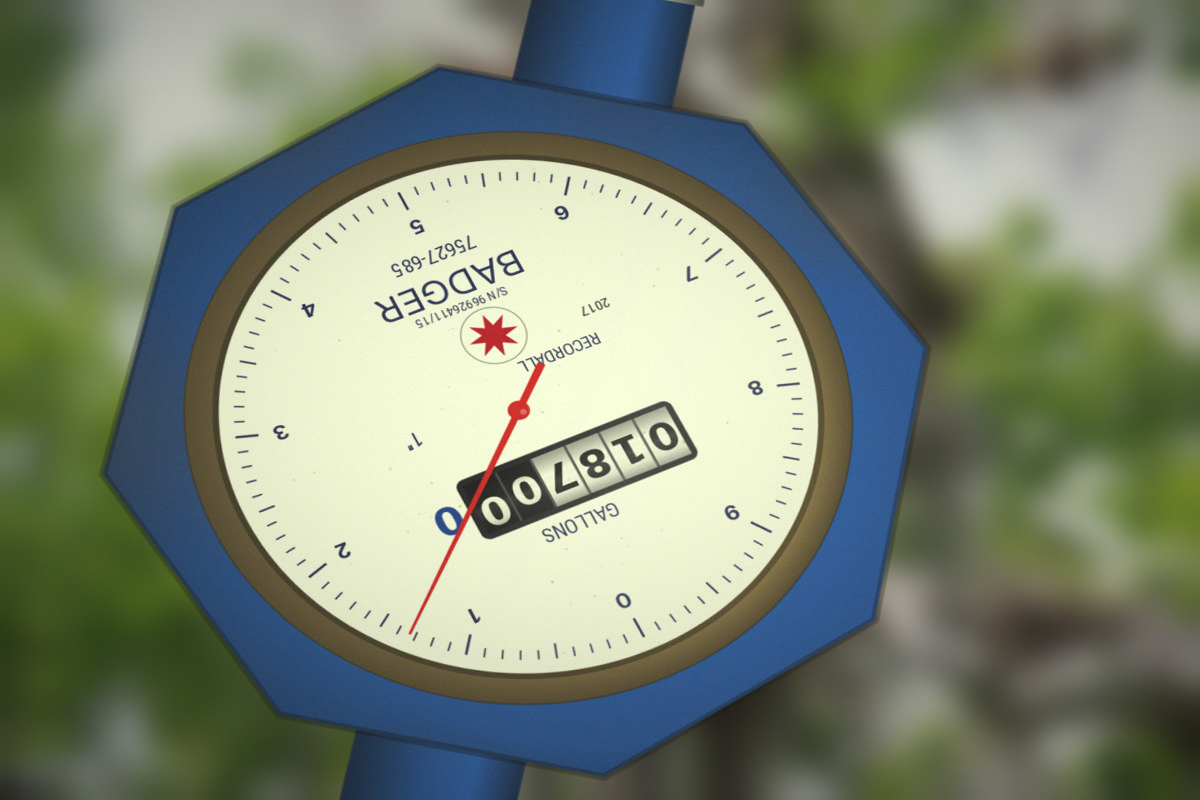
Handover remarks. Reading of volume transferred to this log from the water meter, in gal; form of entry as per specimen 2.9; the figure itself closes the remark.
187001.3
